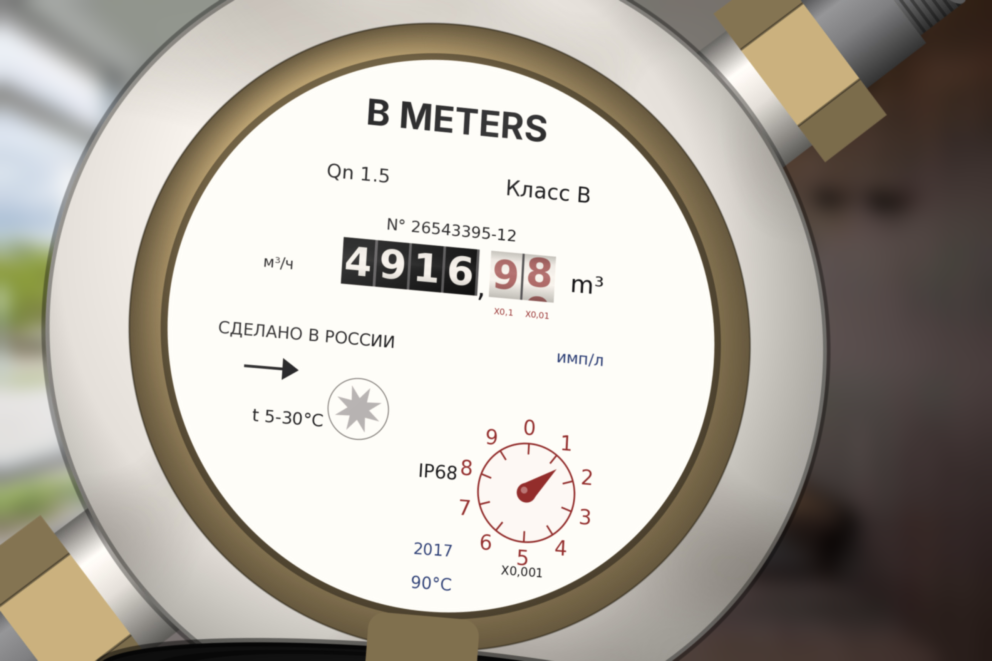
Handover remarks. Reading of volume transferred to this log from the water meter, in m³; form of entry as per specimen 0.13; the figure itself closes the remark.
4916.981
